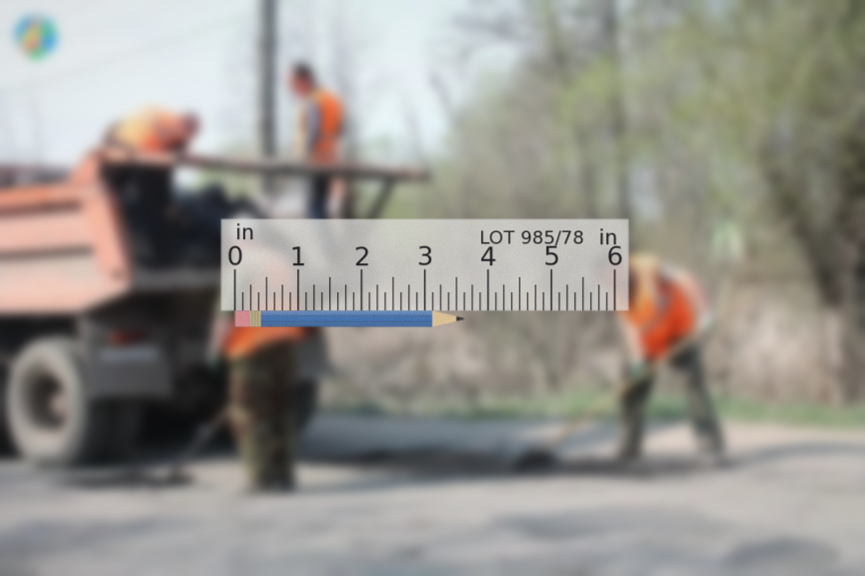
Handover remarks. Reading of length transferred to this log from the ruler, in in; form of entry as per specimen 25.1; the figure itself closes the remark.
3.625
